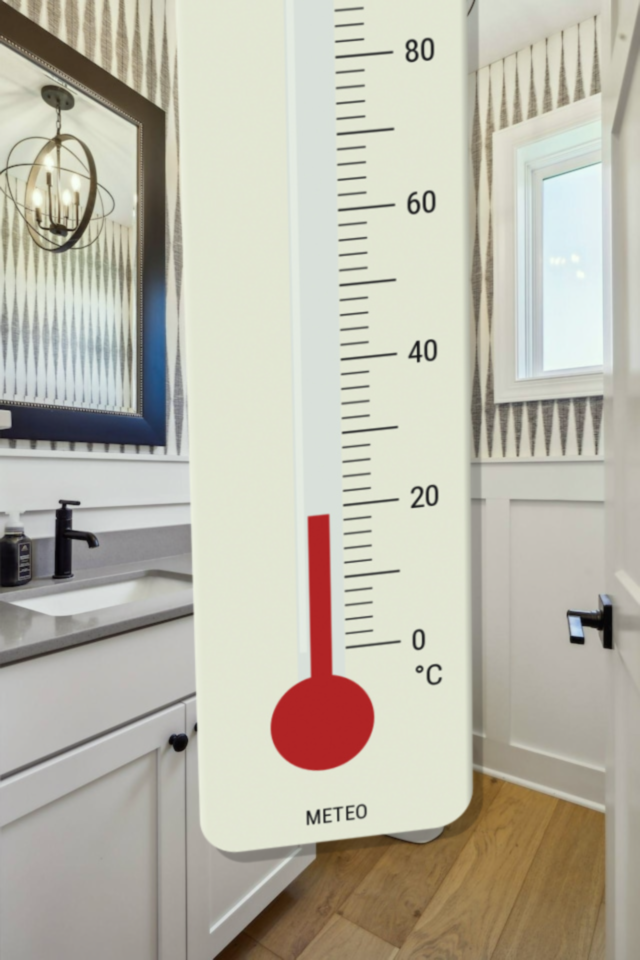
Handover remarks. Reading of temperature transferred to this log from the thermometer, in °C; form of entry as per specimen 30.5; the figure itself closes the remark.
19
